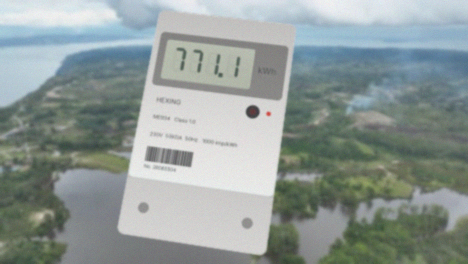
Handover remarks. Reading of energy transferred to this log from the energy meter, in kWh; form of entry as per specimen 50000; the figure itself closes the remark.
771.1
